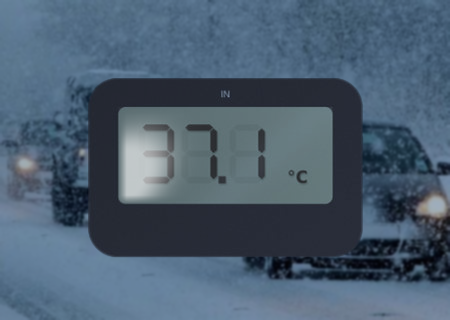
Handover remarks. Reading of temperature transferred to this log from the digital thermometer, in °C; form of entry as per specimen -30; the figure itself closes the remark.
37.1
